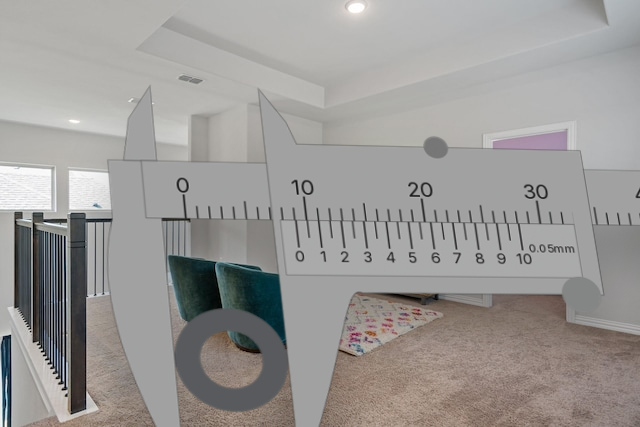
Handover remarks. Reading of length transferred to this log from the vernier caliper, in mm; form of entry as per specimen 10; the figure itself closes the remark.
9.1
